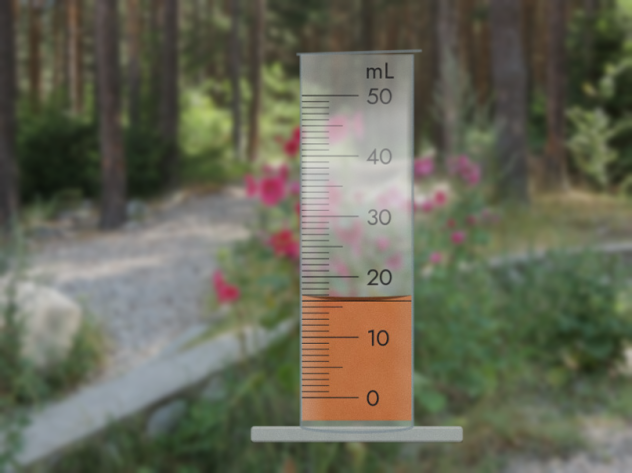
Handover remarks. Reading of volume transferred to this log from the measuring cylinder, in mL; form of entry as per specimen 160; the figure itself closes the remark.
16
